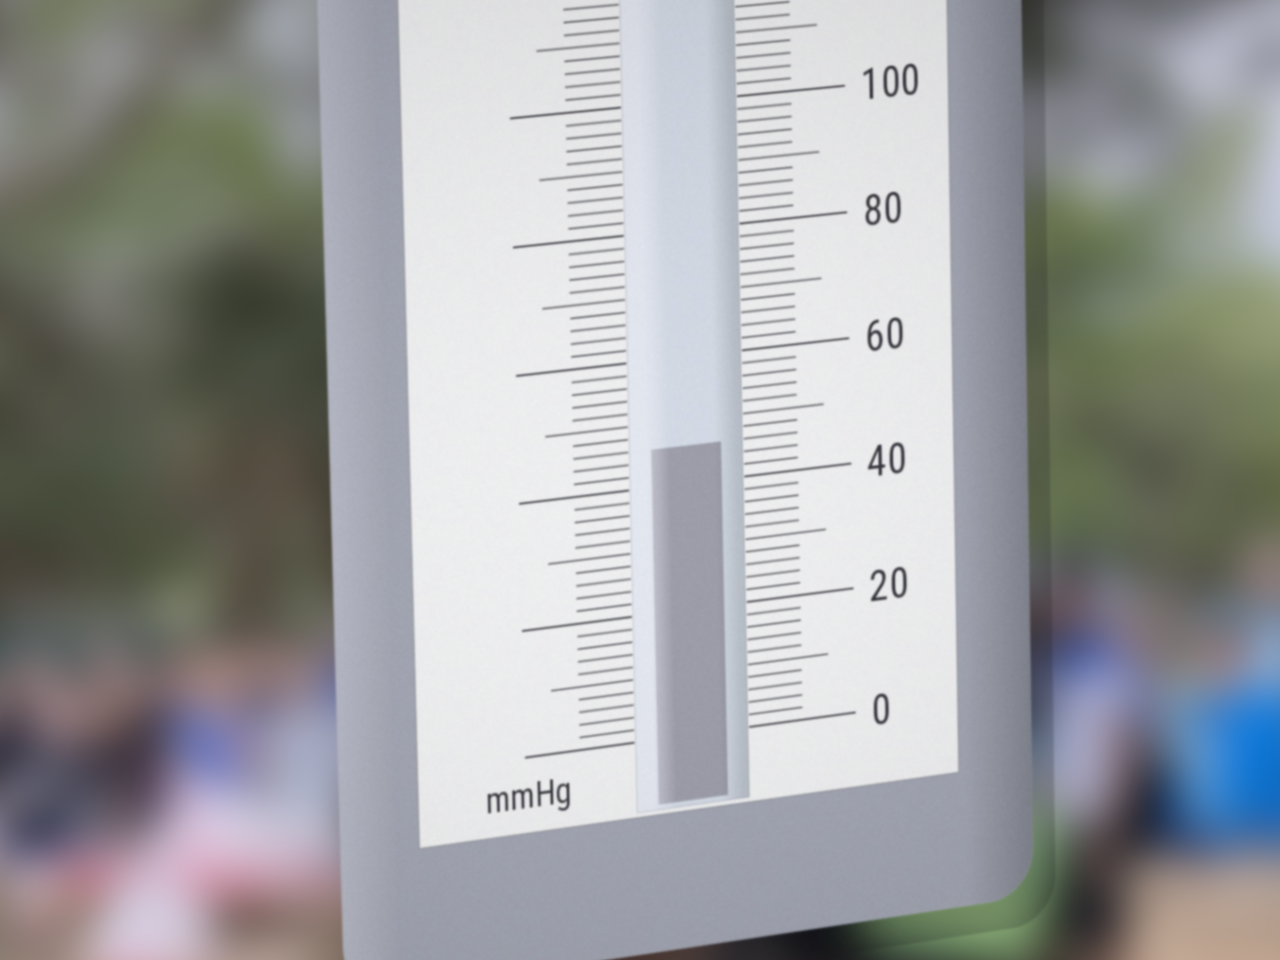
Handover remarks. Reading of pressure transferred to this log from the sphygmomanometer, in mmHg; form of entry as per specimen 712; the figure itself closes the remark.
46
